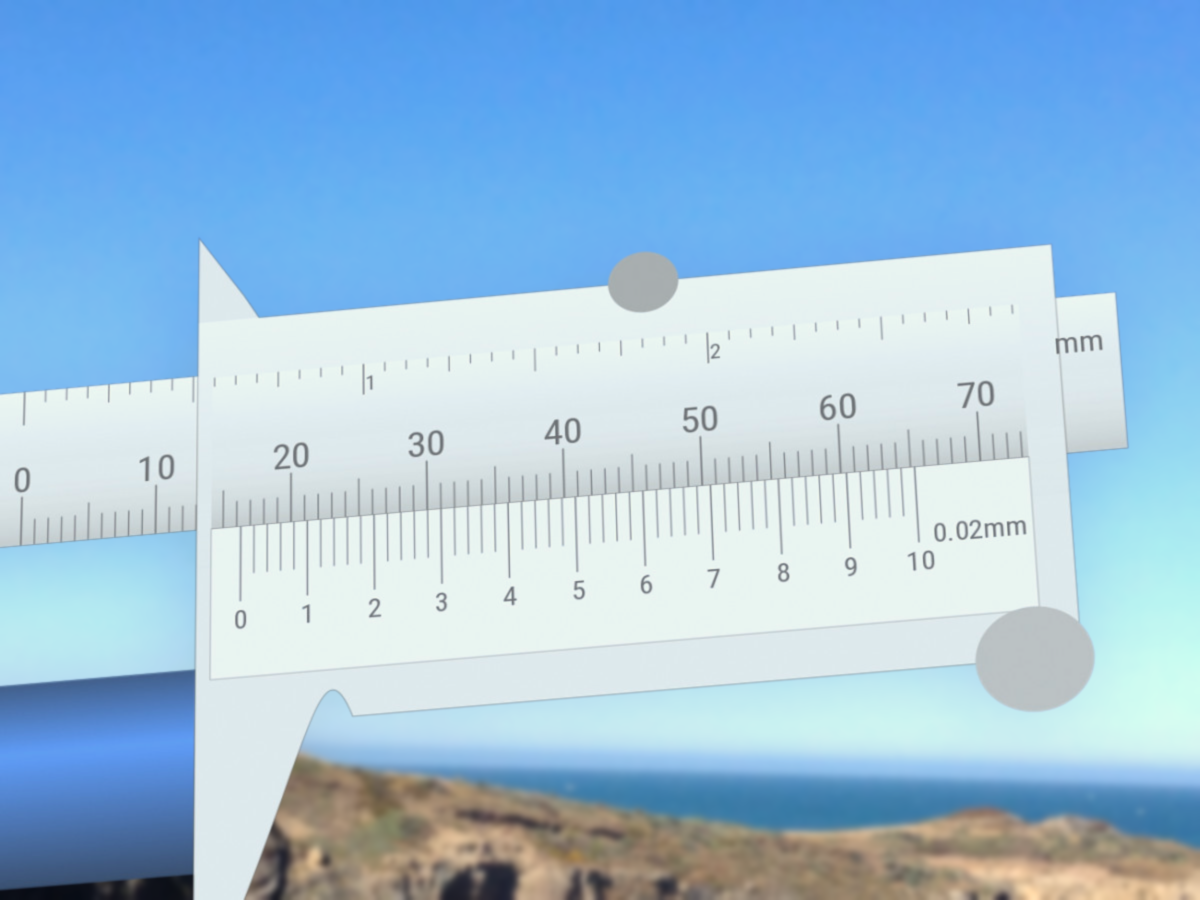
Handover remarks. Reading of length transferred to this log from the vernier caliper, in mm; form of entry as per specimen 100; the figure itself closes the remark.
16.3
